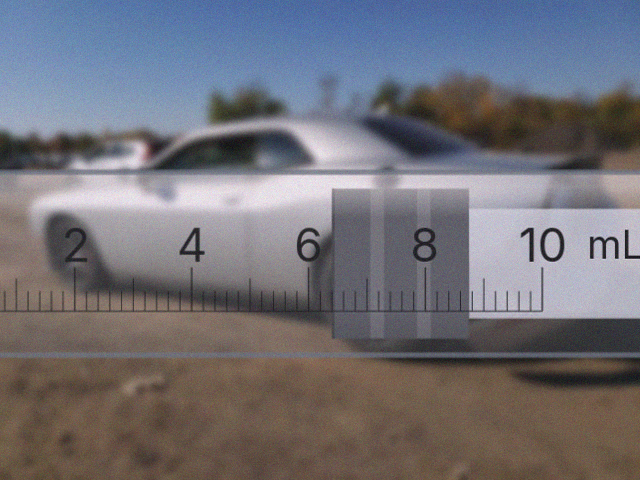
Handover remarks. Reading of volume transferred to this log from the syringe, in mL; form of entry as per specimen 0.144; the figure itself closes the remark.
6.4
